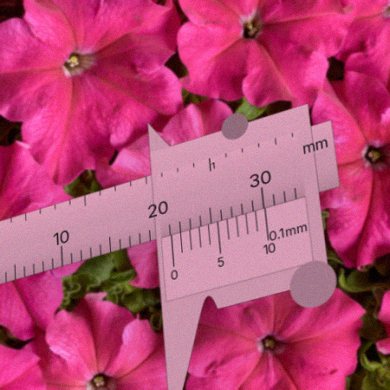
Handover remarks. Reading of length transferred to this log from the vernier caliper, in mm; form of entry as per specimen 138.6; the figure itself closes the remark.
21.1
